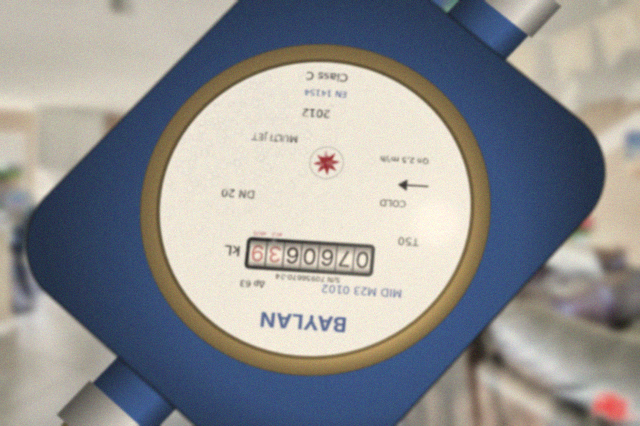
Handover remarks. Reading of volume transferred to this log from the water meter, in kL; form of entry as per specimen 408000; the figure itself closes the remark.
7606.39
